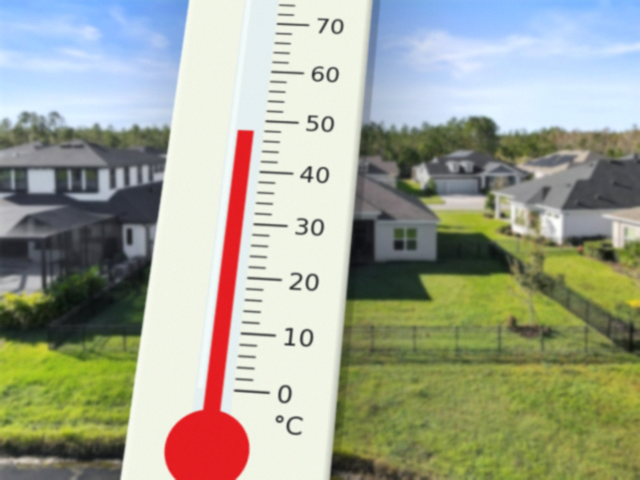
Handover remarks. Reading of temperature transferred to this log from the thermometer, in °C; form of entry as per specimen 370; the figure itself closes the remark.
48
